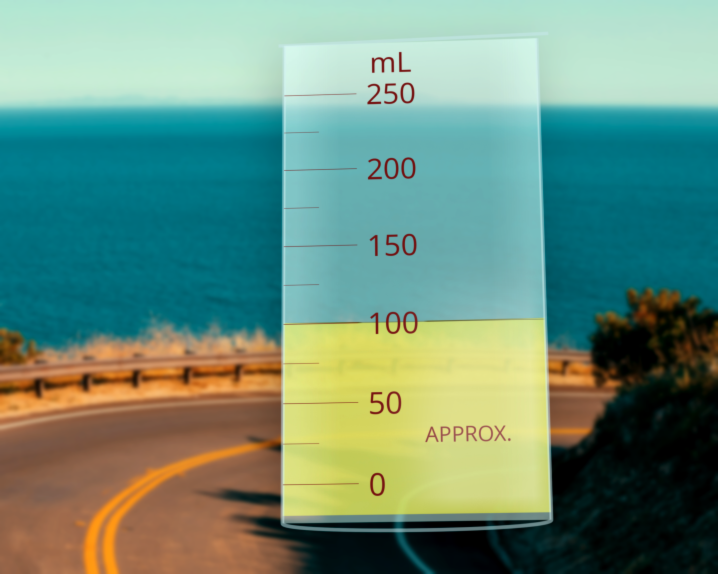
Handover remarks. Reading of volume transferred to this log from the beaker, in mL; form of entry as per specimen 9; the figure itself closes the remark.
100
